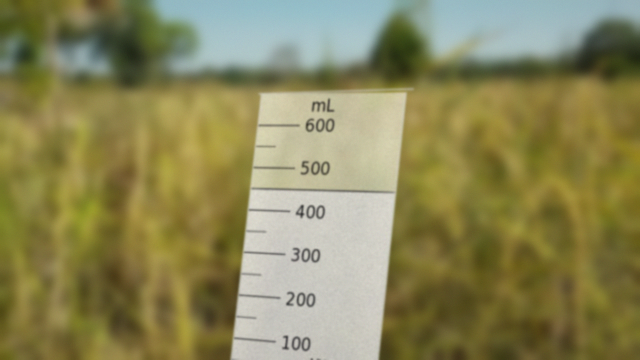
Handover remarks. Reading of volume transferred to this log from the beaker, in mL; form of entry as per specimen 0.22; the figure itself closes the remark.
450
